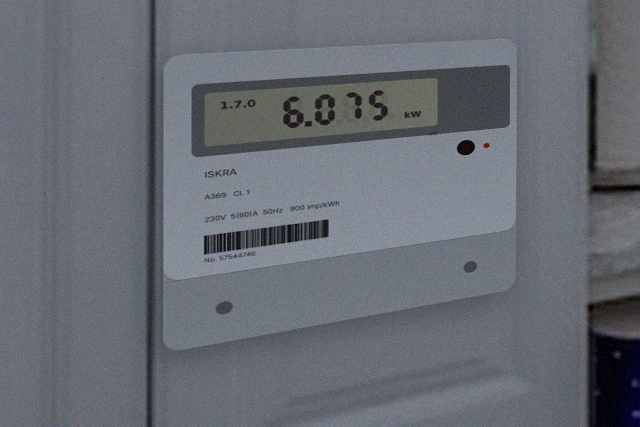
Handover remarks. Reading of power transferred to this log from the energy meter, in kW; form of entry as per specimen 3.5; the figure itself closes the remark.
6.075
